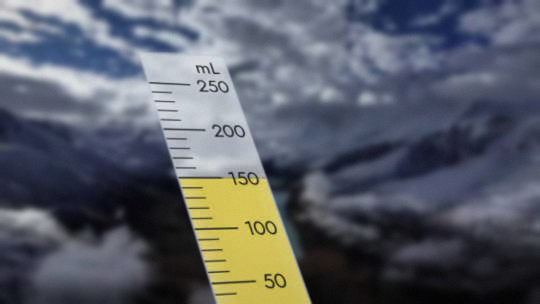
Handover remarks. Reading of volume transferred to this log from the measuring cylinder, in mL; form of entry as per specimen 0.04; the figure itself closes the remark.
150
